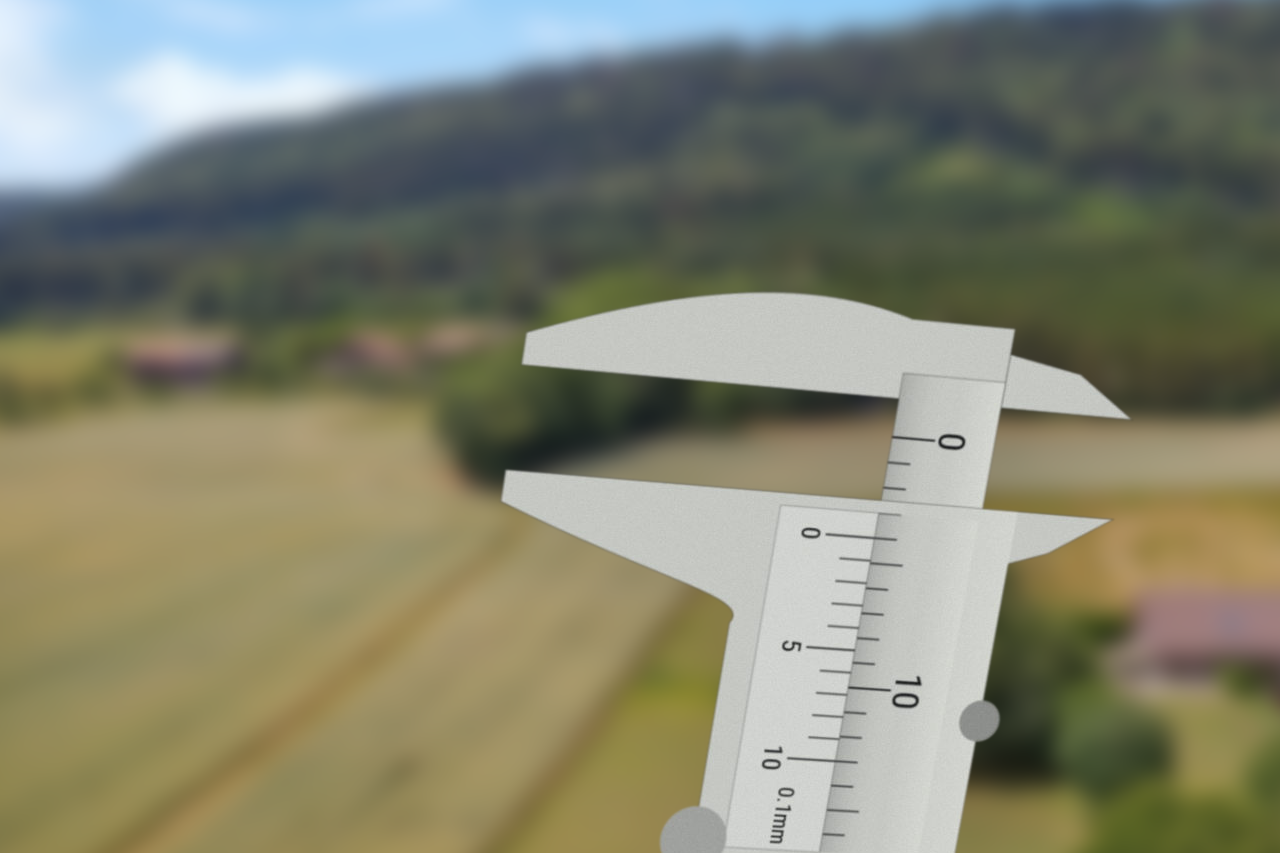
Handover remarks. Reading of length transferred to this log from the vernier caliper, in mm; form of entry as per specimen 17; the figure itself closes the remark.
4.0
